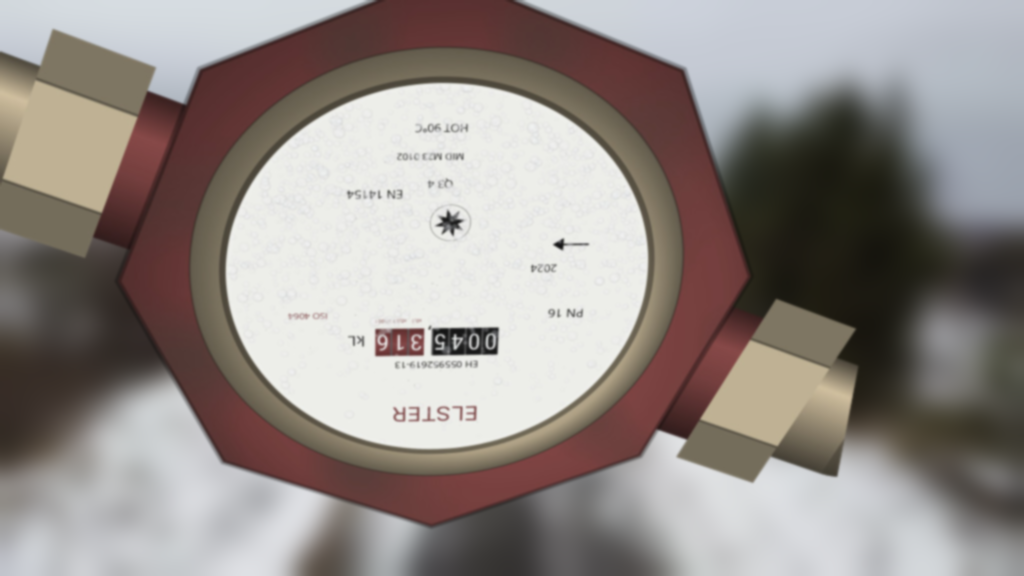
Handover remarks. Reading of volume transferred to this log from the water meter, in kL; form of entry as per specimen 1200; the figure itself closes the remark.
45.316
